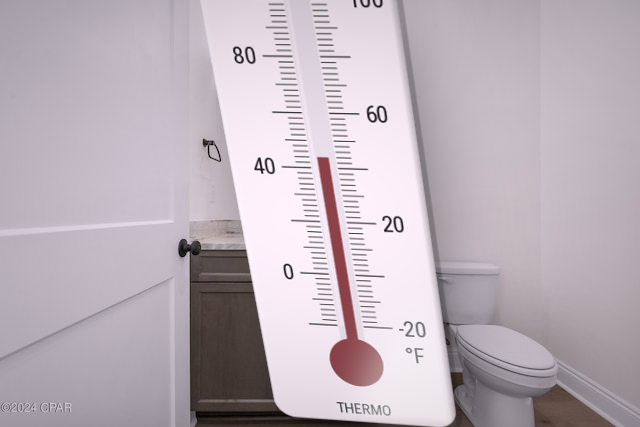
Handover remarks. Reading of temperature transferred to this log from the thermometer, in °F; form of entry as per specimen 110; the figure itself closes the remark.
44
